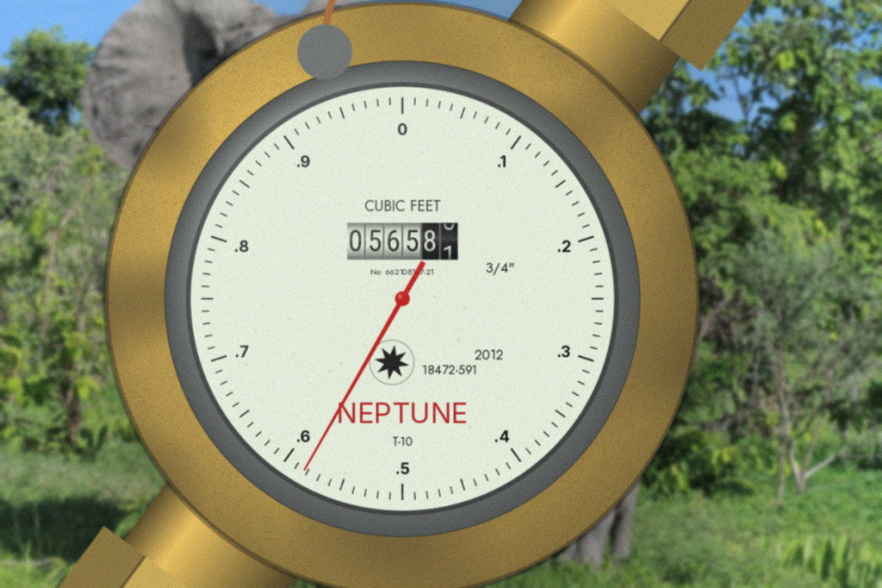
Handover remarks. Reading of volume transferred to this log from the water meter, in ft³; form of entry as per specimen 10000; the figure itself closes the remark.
56580.58
